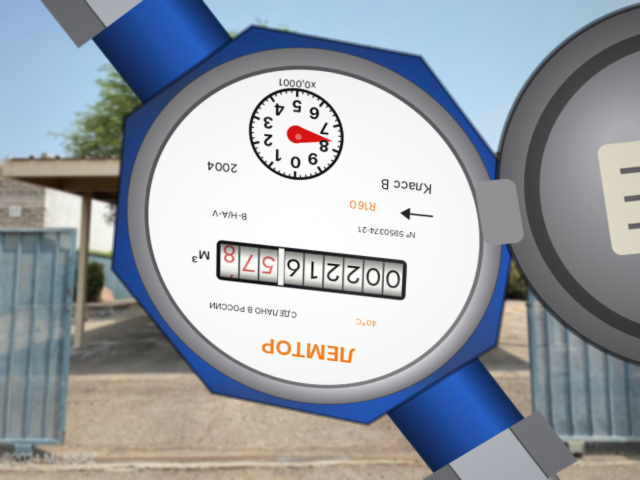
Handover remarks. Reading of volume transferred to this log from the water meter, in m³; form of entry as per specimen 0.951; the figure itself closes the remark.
2216.5777
